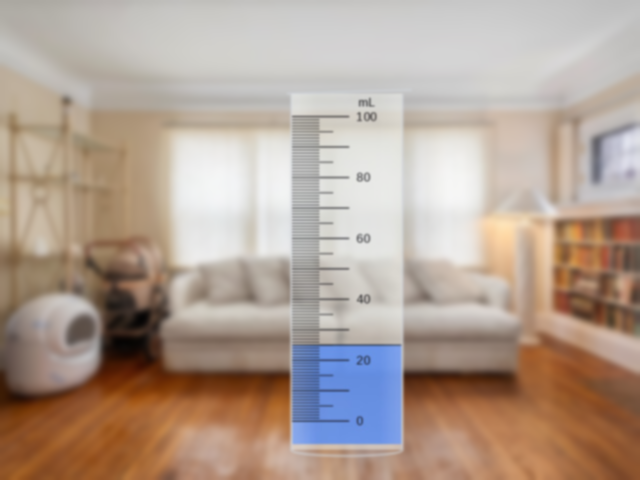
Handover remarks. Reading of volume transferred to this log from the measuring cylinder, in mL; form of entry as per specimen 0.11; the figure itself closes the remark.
25
